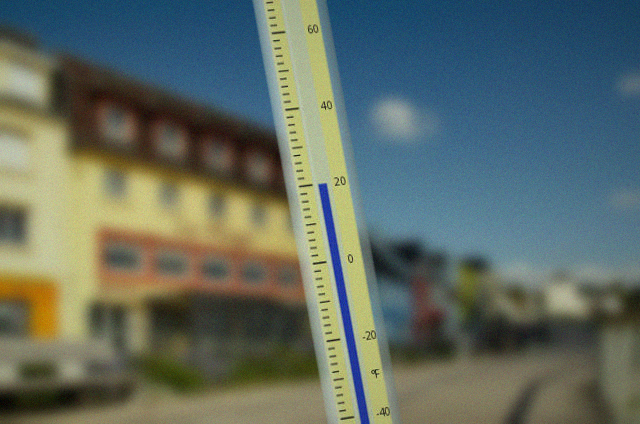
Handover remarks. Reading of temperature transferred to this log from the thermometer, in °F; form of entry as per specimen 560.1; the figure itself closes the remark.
20
